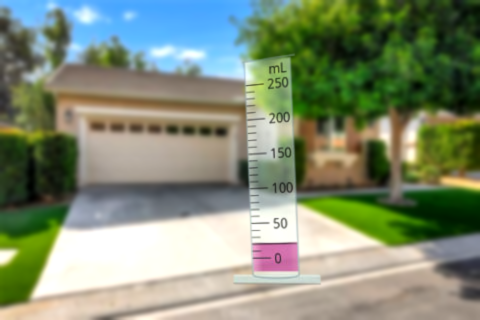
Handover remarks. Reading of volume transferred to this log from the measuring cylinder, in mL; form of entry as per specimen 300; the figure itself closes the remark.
20
